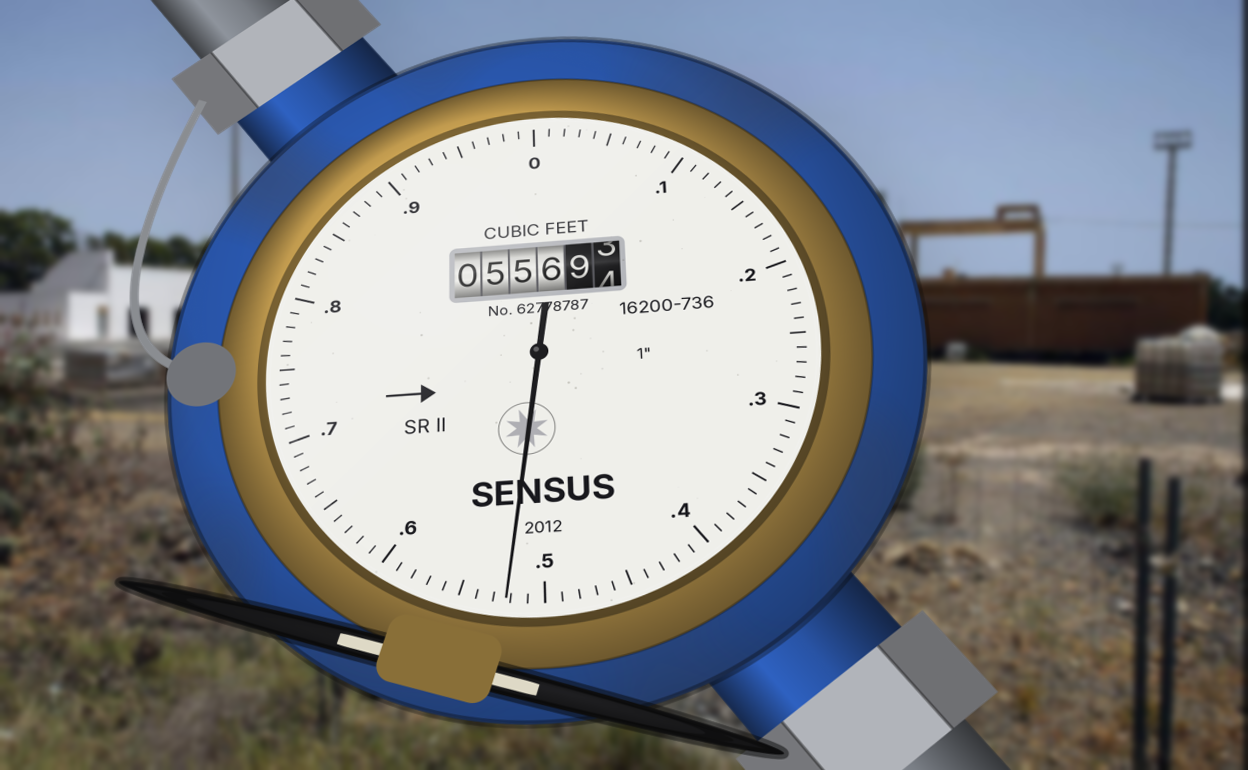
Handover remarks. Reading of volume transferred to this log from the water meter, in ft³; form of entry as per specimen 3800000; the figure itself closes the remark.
55693.52
